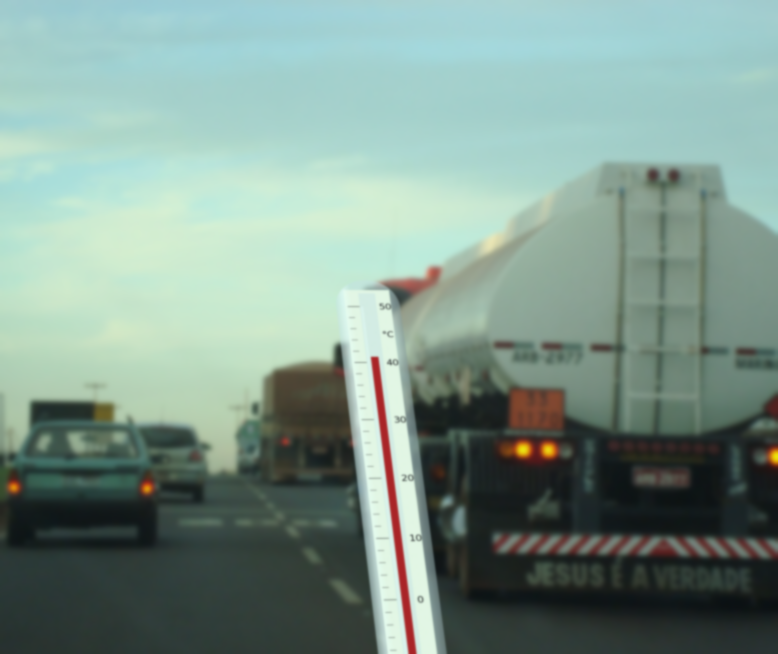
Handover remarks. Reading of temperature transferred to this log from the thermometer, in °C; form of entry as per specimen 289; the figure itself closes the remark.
41
